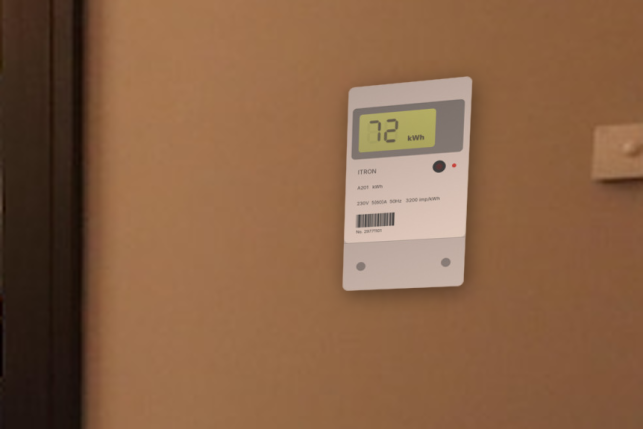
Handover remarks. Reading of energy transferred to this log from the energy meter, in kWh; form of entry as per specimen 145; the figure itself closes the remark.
72
